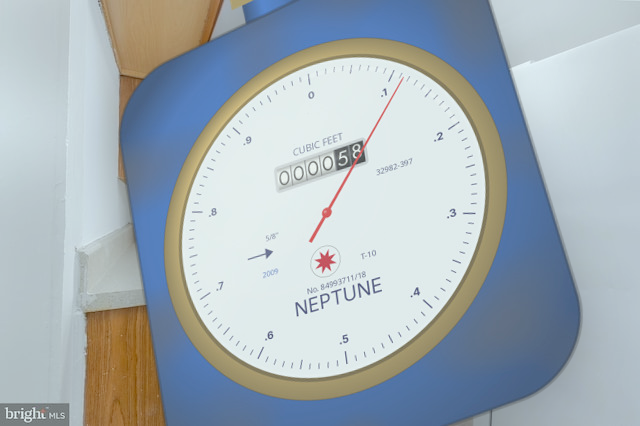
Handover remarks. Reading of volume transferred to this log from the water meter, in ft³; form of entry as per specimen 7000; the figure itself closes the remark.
58.11
